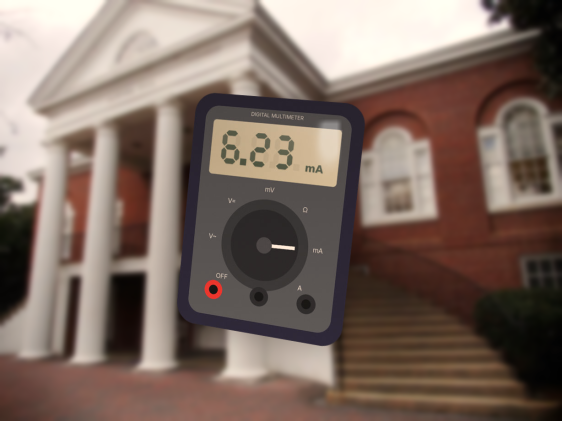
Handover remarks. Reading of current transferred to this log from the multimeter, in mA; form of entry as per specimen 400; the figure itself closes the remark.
6.23
